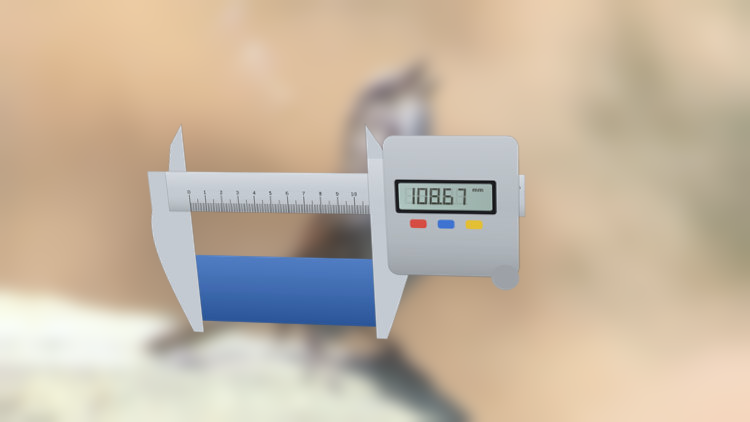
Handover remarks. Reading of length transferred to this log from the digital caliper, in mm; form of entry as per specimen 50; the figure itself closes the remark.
108.67
